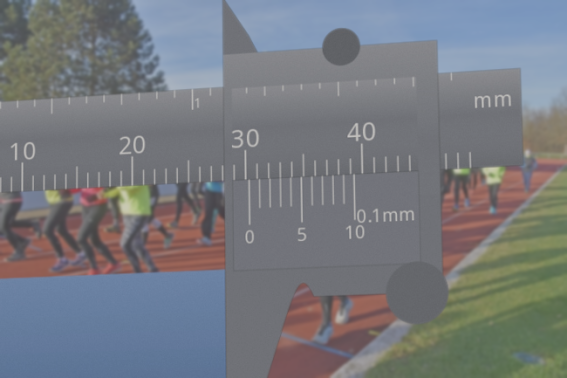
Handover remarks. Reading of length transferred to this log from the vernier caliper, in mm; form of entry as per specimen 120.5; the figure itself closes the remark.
30.3
